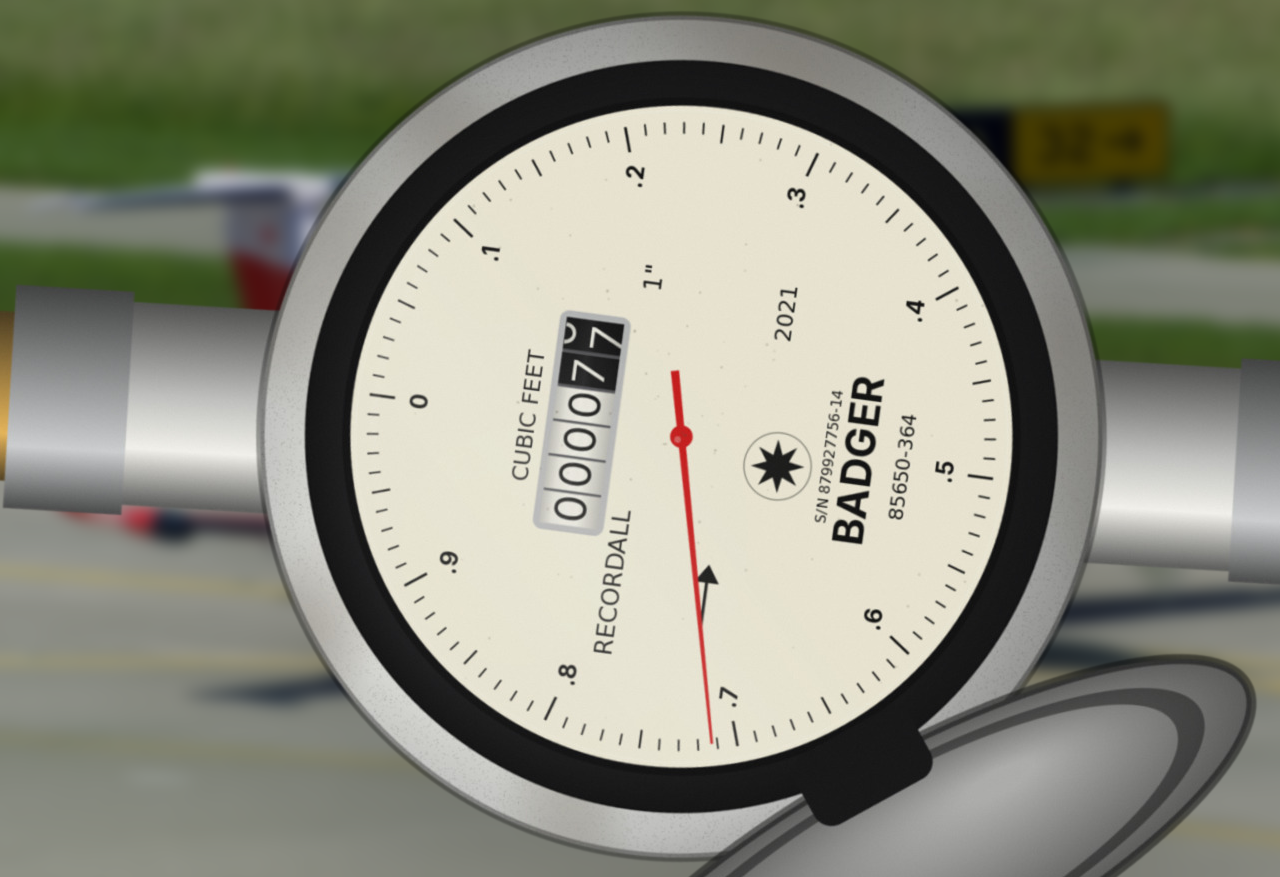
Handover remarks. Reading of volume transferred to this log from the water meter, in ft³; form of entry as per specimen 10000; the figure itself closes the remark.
76.71
